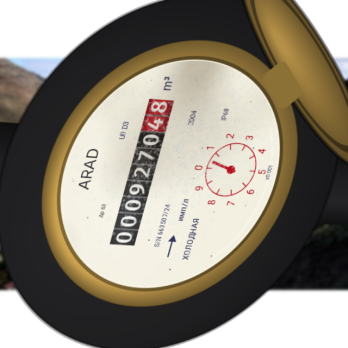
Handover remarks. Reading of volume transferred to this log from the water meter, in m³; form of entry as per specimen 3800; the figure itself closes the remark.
9270.480
